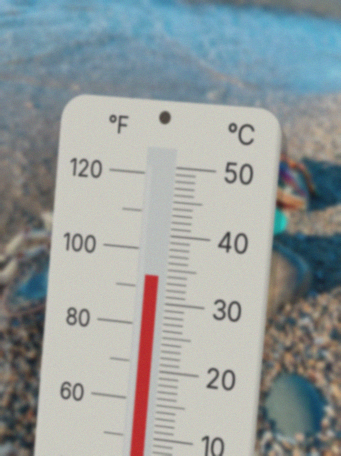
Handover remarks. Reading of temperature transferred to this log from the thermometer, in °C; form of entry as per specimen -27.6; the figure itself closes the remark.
34
